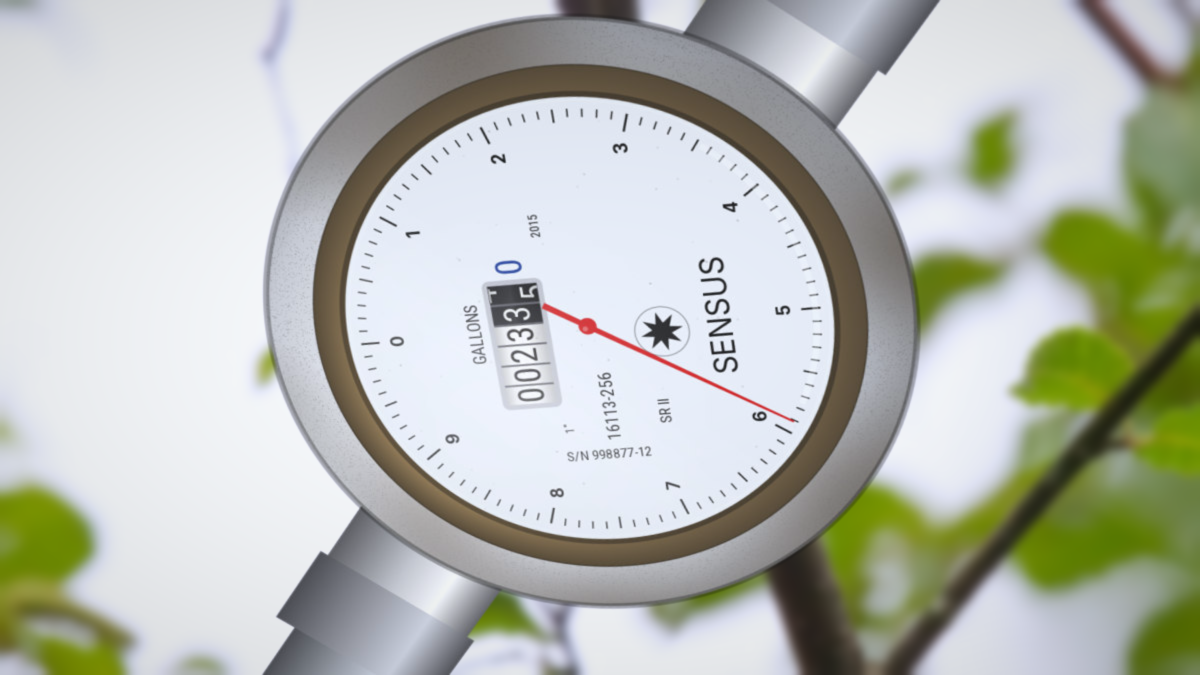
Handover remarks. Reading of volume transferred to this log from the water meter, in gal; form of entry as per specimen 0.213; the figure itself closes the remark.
23345.9
